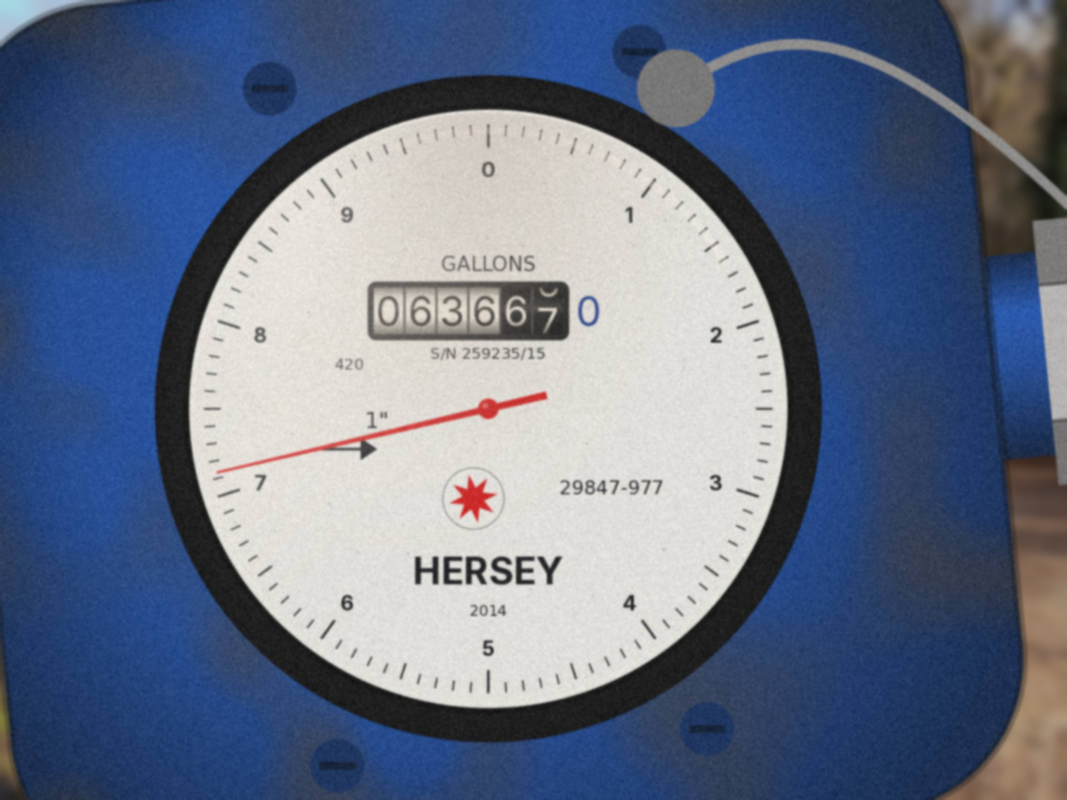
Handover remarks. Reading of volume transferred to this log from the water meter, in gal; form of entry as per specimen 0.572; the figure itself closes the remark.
636667.1
